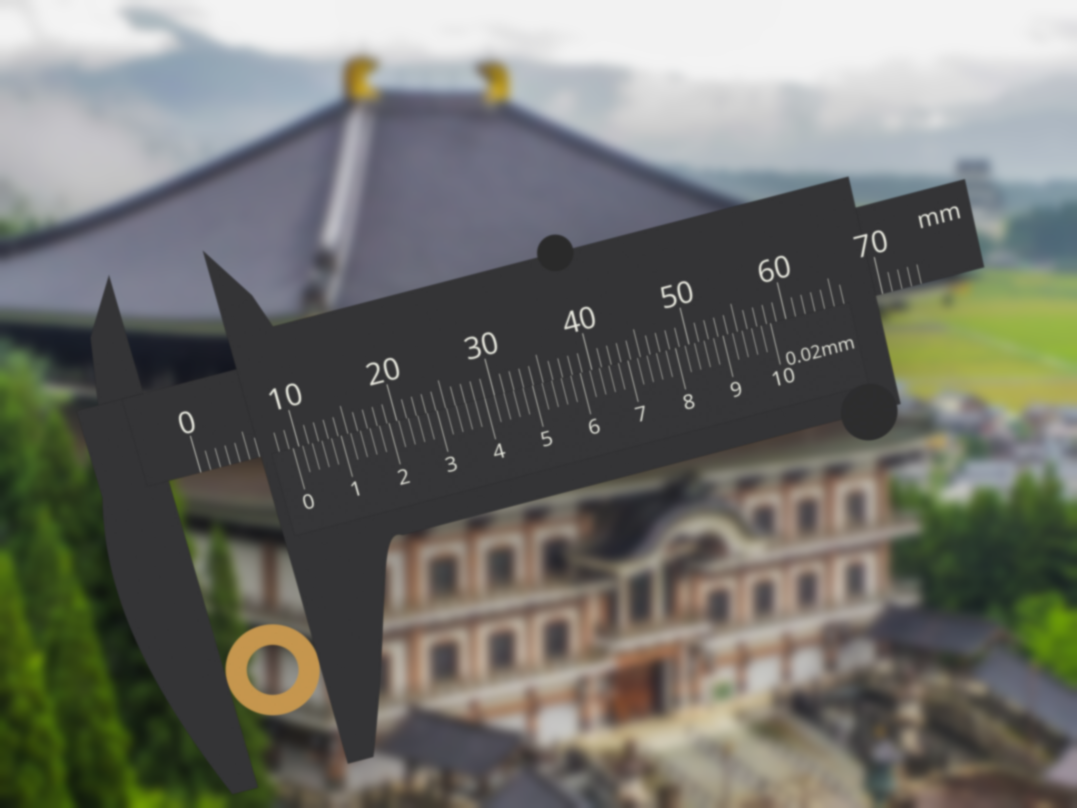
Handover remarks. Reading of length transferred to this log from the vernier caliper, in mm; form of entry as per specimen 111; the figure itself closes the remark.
9.4
